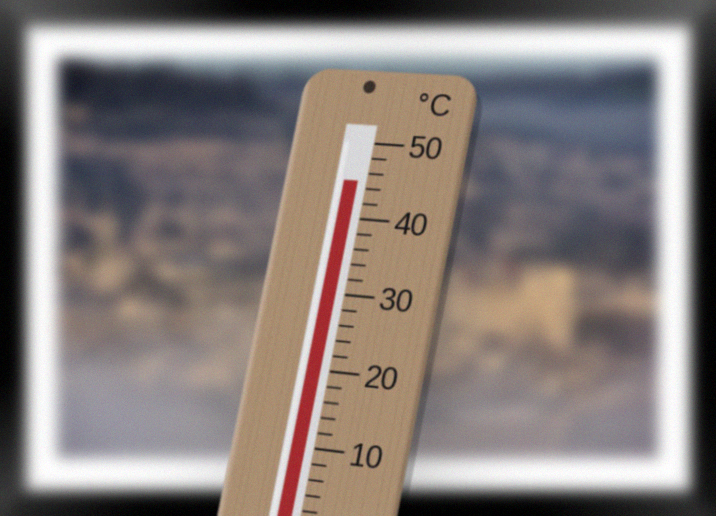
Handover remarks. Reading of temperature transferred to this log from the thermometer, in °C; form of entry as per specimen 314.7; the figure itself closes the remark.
45
